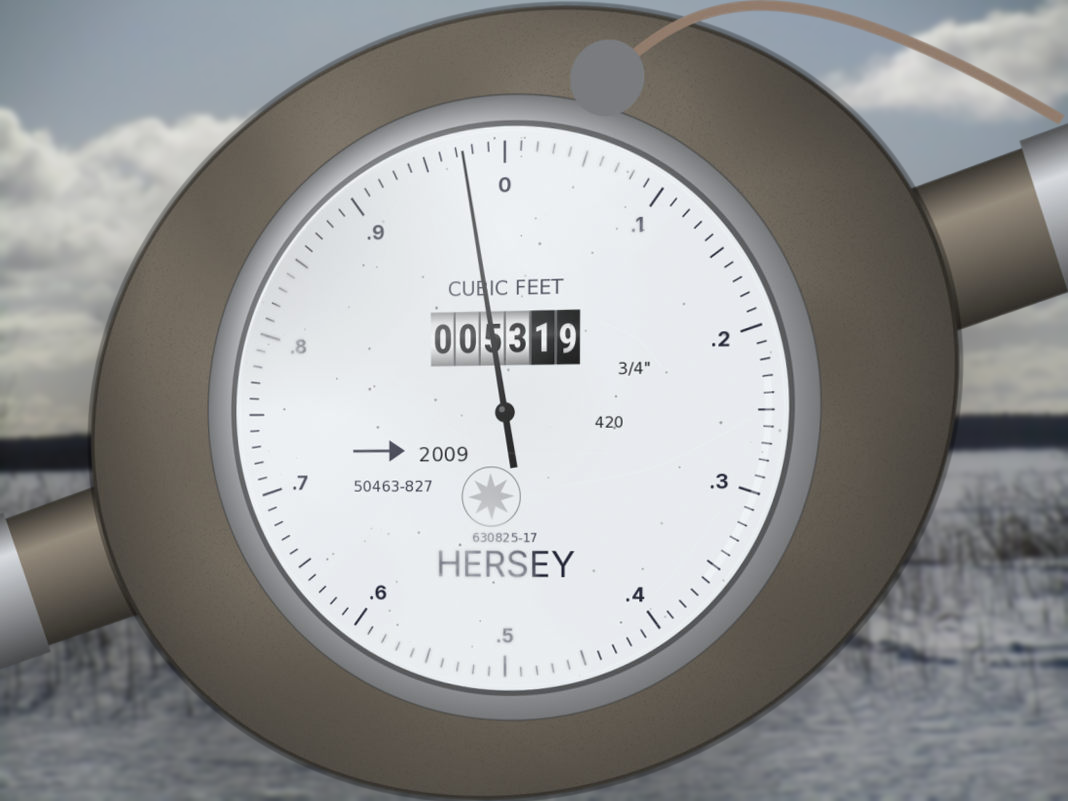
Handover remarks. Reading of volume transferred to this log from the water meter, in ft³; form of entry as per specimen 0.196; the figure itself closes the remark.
5318.97
